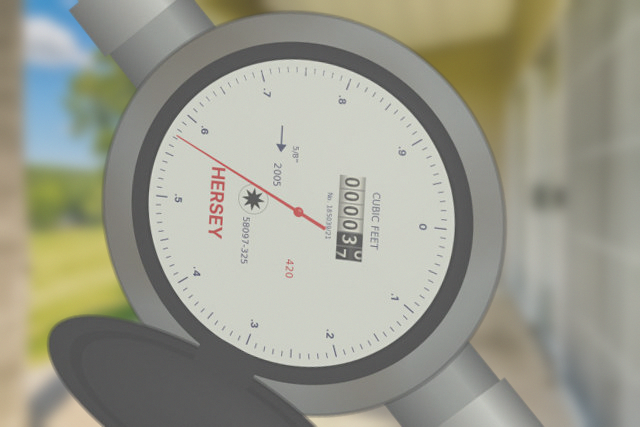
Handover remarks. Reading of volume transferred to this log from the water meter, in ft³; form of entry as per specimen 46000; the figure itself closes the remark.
36.57
